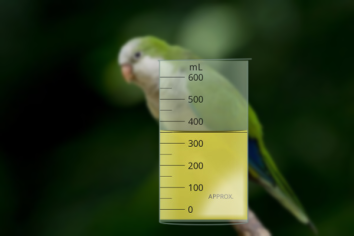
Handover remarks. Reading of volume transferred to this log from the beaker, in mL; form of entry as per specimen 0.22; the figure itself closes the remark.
350
